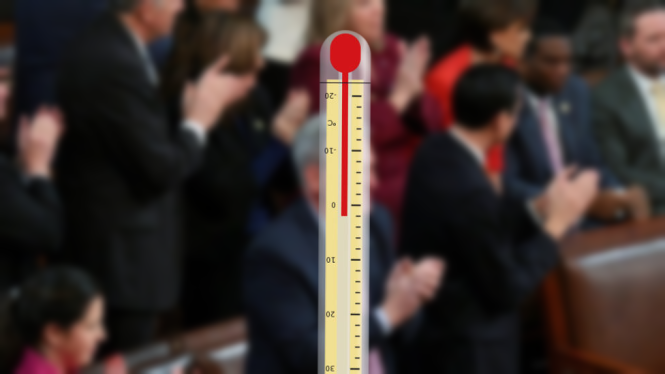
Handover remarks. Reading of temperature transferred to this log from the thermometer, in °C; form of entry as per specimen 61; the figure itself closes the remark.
2
